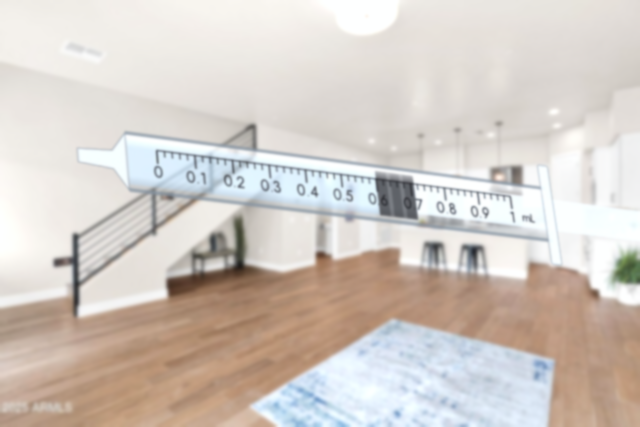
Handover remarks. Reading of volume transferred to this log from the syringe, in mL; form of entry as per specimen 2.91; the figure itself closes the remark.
0.6
